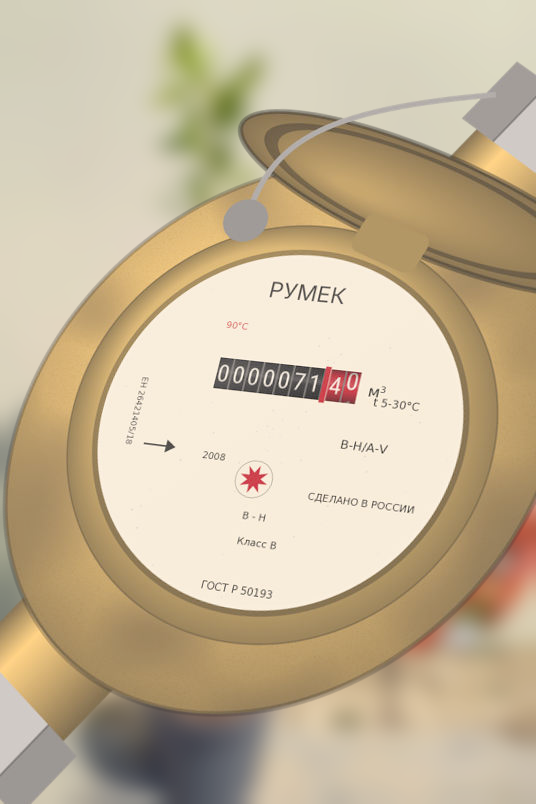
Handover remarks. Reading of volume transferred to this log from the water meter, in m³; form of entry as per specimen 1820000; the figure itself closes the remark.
71.40
